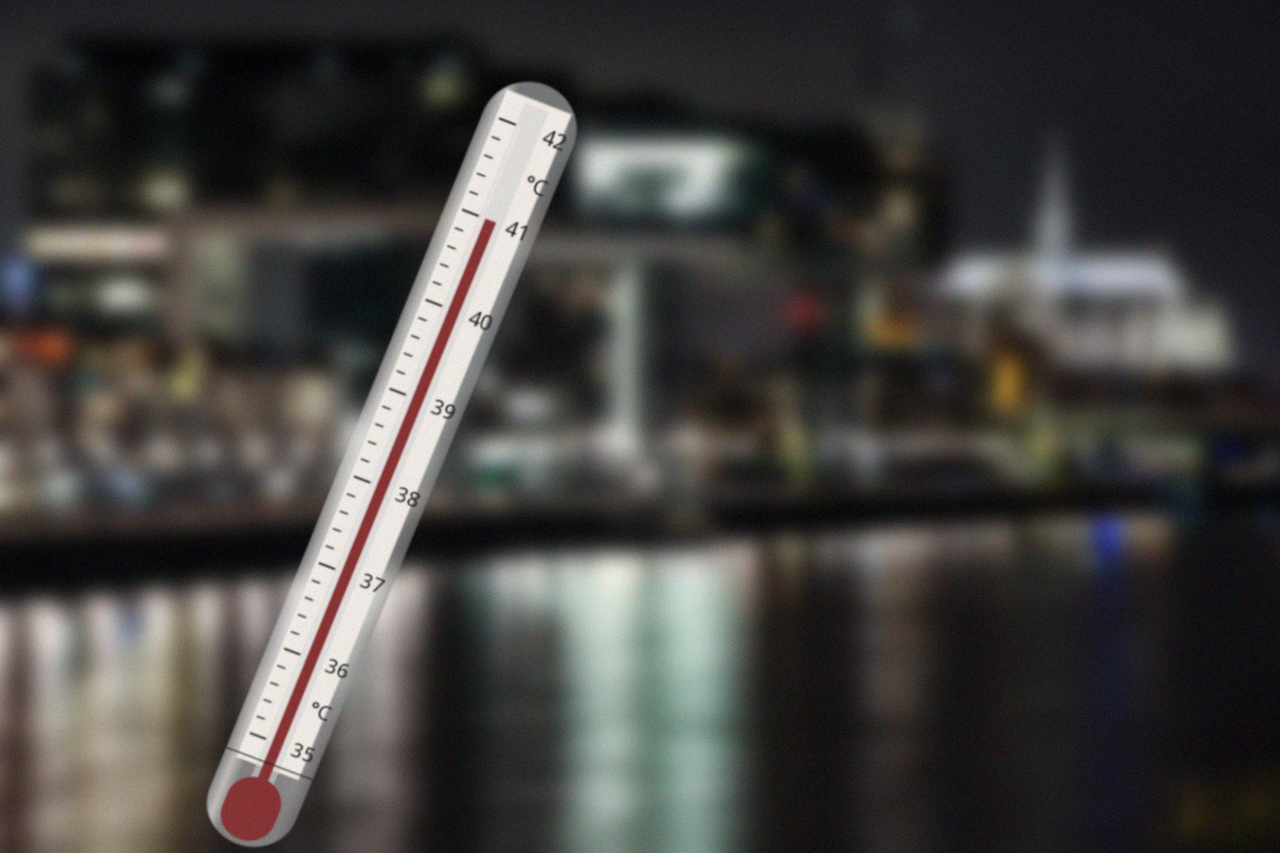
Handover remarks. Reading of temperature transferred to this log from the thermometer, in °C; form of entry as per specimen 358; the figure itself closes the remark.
41
